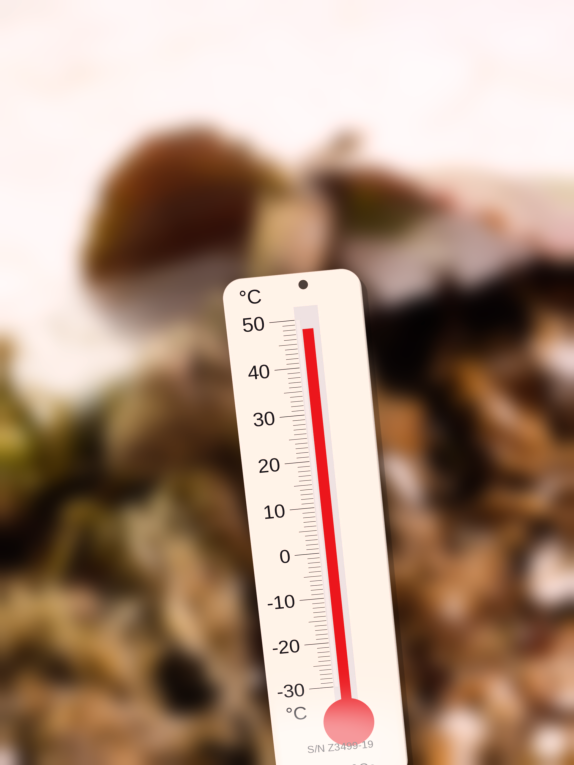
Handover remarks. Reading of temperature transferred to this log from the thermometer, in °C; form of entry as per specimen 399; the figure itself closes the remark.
48
